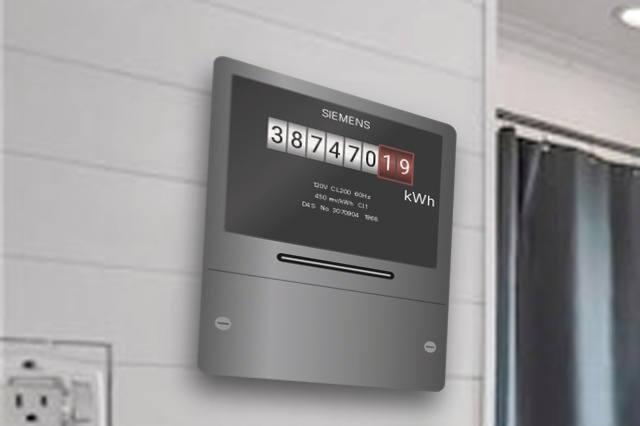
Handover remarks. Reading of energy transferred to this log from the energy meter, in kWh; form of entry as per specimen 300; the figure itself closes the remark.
387470.19
